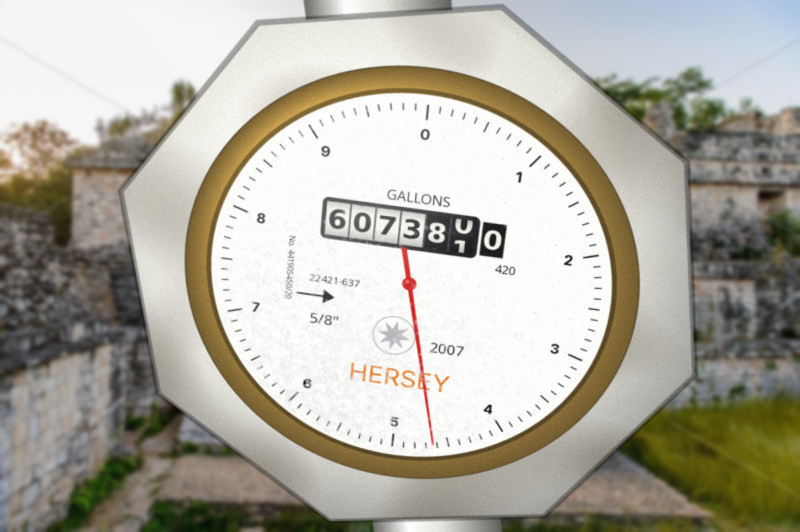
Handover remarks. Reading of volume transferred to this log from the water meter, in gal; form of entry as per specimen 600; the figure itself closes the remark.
6073804.6
